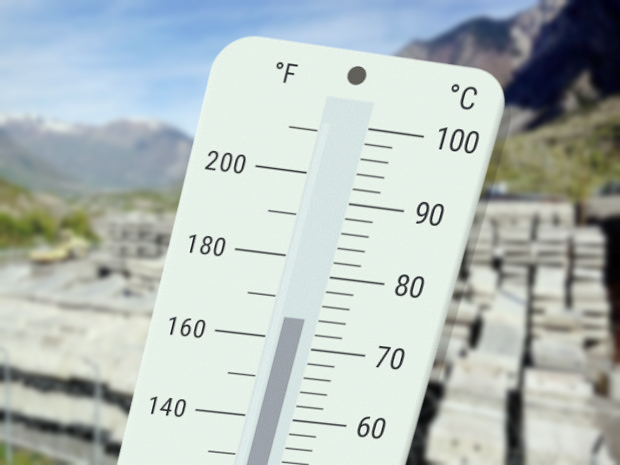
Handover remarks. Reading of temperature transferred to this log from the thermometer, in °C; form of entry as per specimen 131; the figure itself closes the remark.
74
